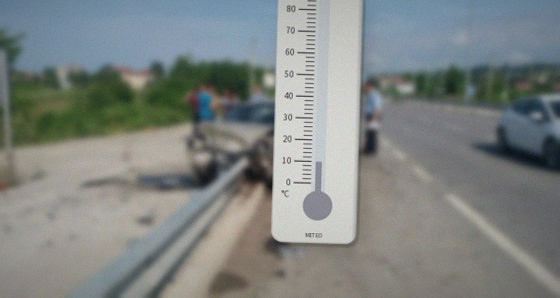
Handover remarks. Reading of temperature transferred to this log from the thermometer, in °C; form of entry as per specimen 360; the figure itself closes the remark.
10
